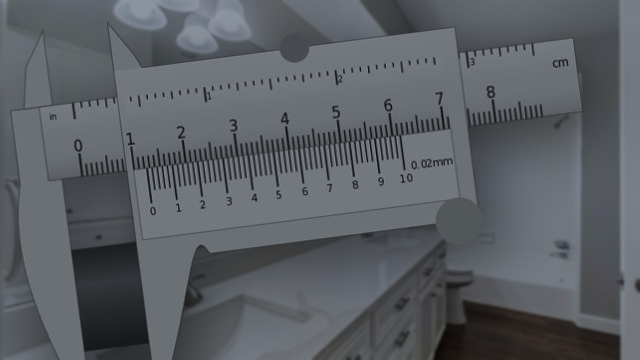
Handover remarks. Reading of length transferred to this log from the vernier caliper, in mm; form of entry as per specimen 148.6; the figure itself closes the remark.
12.5
